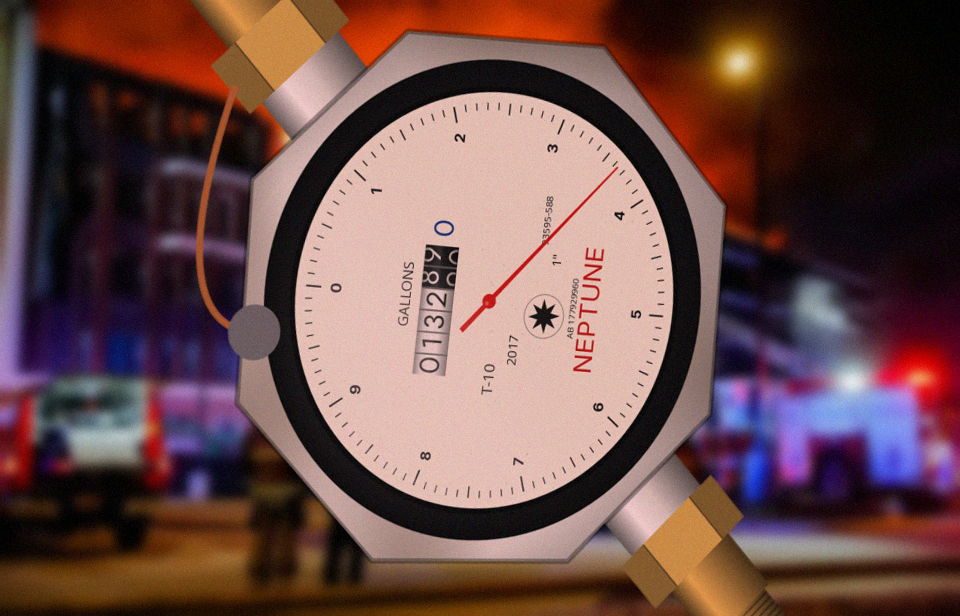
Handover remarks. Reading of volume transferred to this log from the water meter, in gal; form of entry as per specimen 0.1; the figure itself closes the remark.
132893.6
